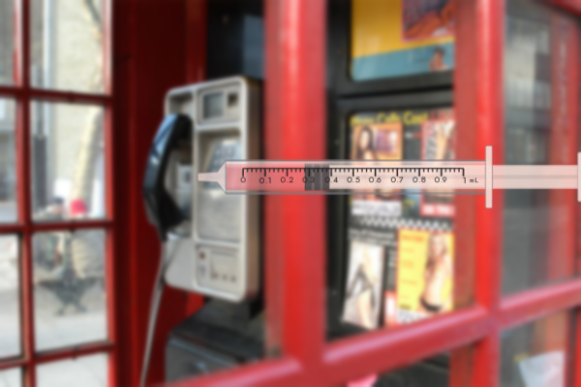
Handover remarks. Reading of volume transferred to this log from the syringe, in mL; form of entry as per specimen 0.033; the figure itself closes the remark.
0.28
